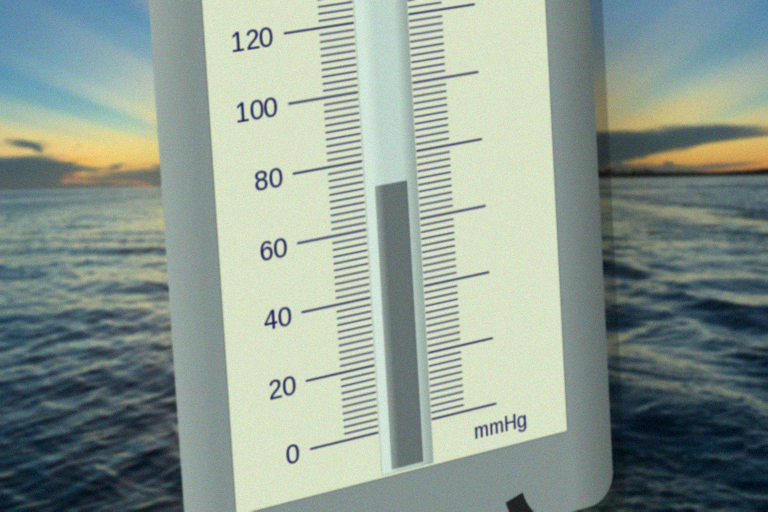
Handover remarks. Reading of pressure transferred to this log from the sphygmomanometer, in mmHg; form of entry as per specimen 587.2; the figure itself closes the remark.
72
